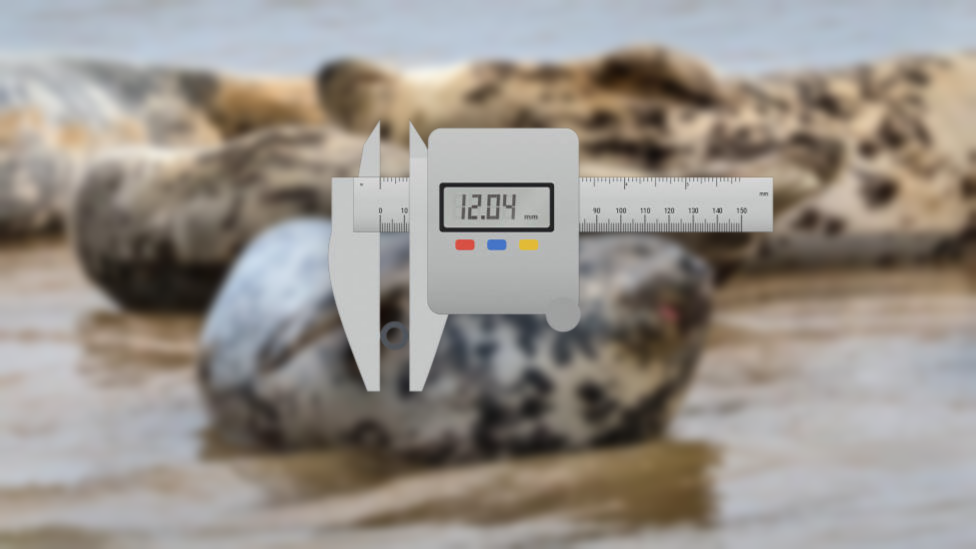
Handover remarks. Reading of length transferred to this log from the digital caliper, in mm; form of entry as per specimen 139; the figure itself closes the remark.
12.04
